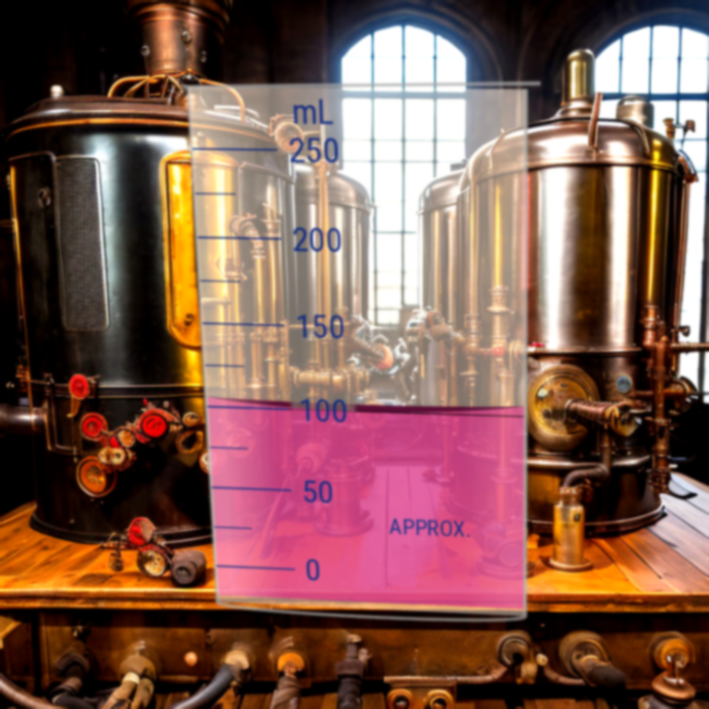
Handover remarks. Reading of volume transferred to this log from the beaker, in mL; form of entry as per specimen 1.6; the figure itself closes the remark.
100
